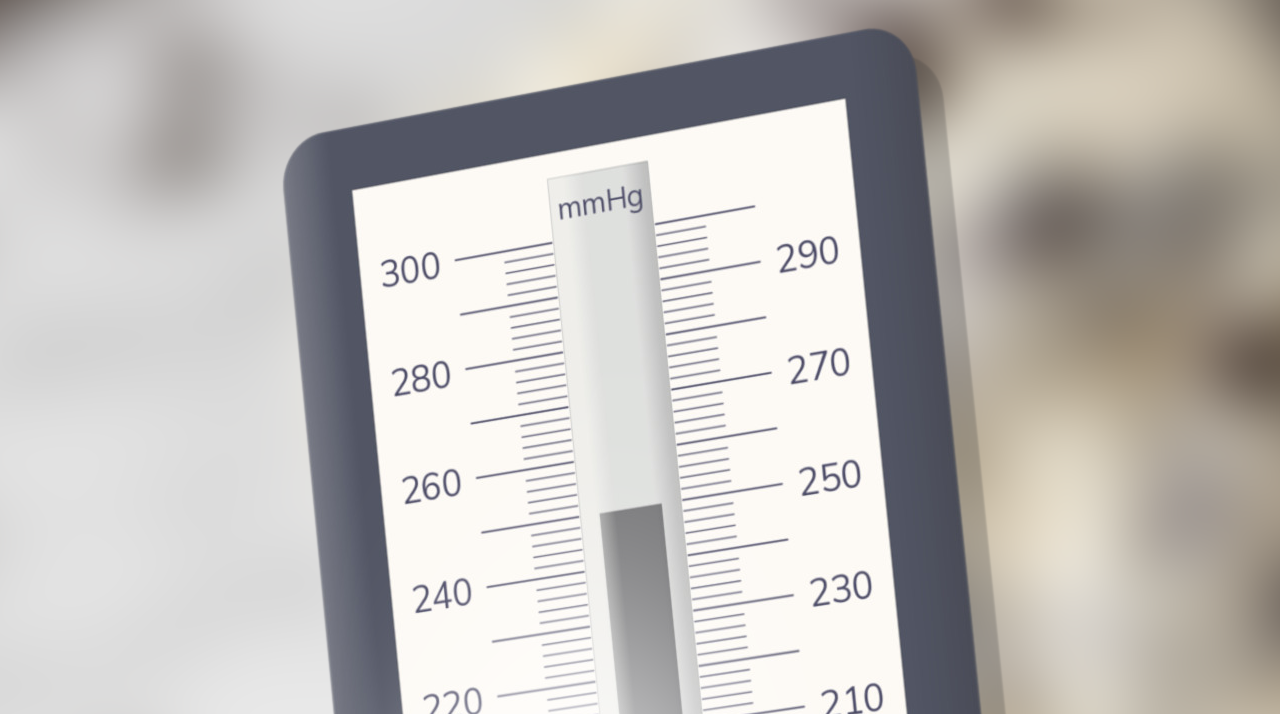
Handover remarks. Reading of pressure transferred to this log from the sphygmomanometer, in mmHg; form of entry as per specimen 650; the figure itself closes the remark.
250
